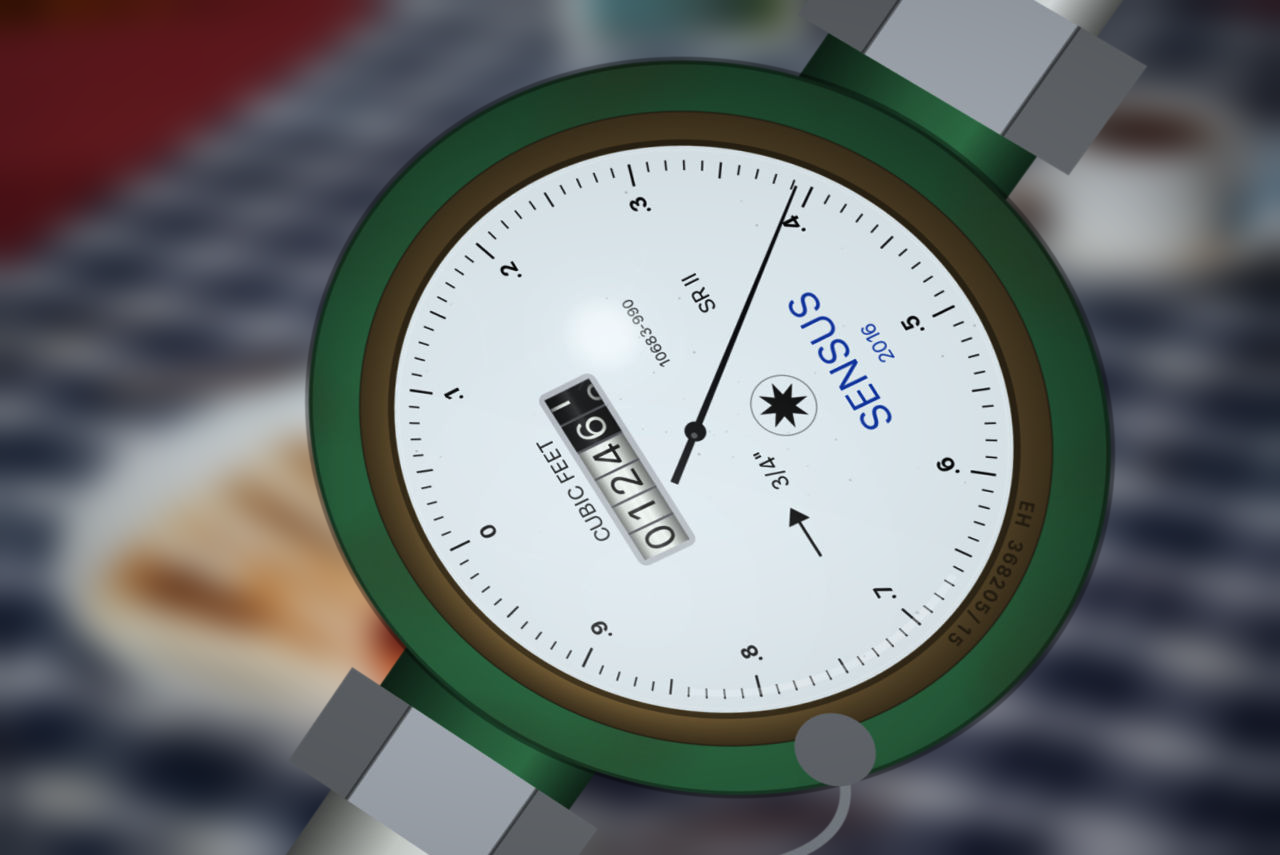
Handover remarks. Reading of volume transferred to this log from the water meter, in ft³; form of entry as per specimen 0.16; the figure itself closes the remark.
12461.39
